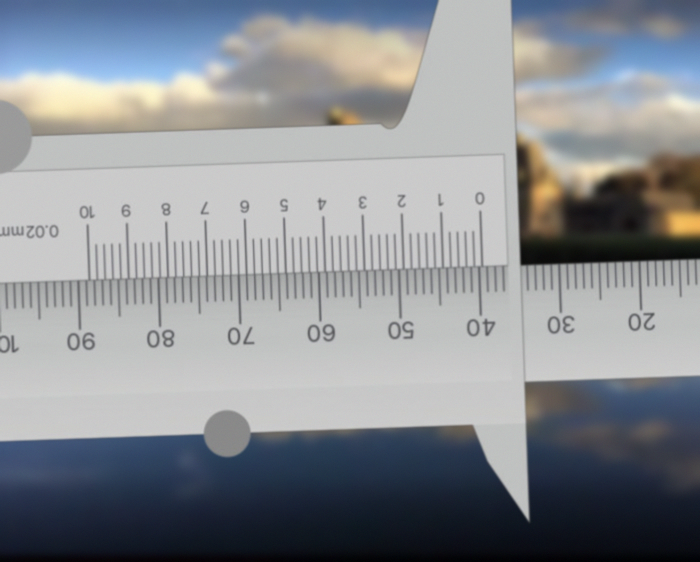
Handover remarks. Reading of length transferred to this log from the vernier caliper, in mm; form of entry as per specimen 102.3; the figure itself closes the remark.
39.6
